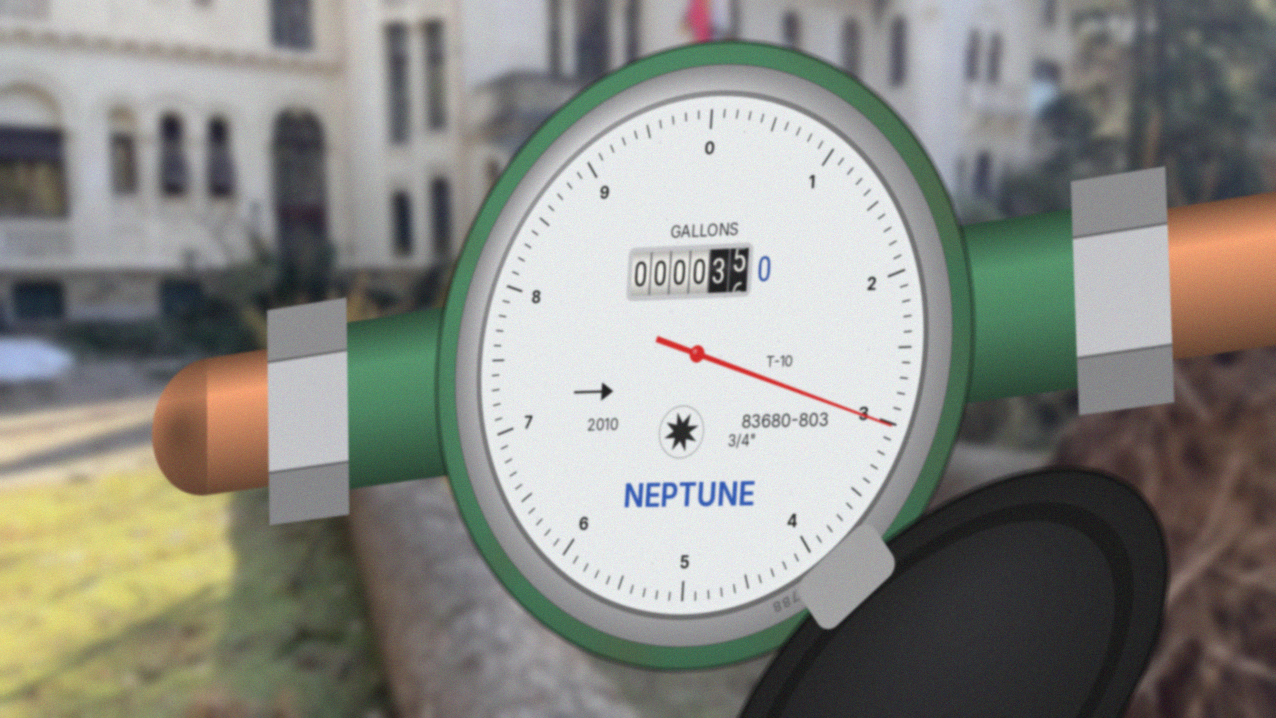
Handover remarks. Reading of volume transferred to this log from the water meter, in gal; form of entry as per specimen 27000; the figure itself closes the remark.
353.0
